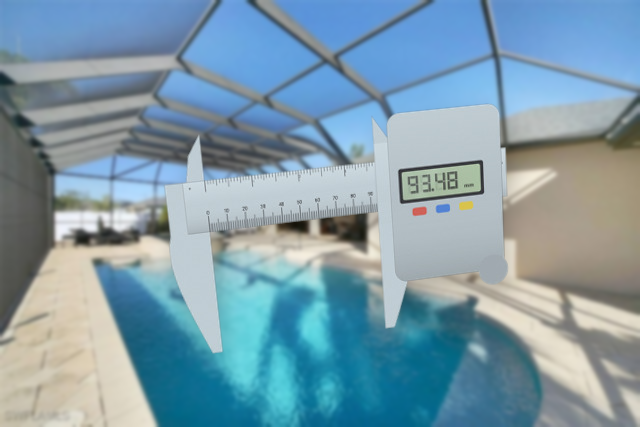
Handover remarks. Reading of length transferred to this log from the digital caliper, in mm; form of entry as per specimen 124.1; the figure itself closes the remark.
93.48
